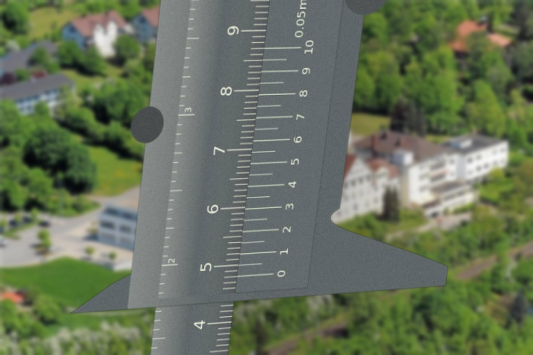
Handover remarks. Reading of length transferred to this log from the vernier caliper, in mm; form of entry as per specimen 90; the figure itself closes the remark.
48.0
